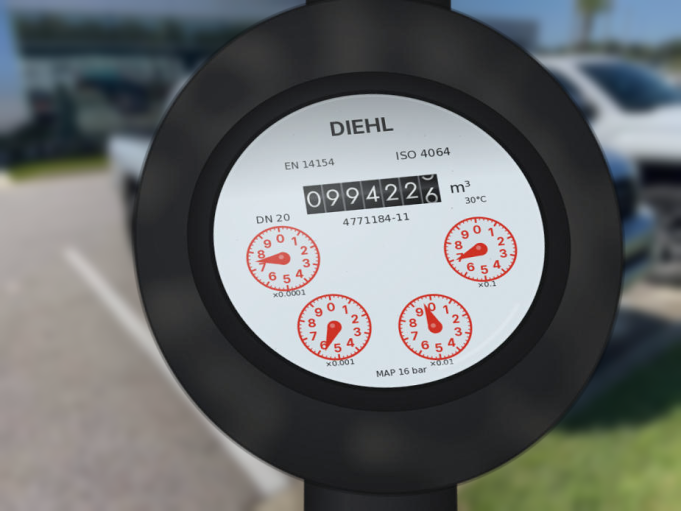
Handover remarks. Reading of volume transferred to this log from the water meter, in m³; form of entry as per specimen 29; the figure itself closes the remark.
994225.6957
